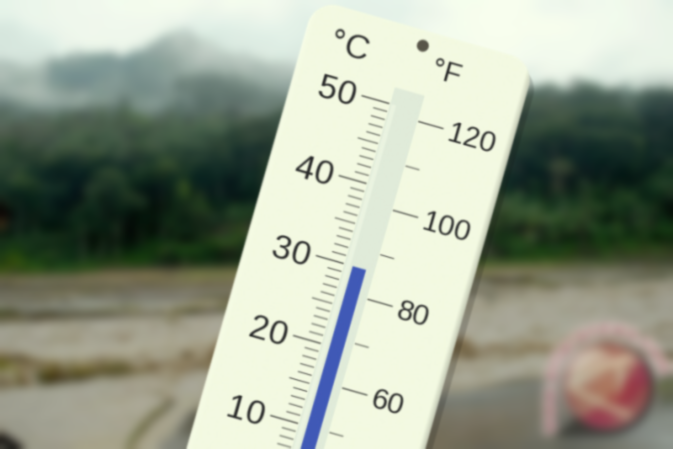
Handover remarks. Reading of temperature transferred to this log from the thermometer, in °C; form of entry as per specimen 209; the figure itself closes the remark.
30
